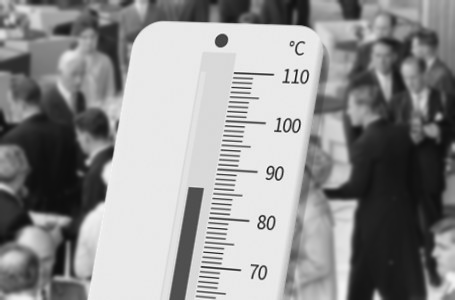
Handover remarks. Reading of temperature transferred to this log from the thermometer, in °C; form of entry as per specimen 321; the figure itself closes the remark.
86
